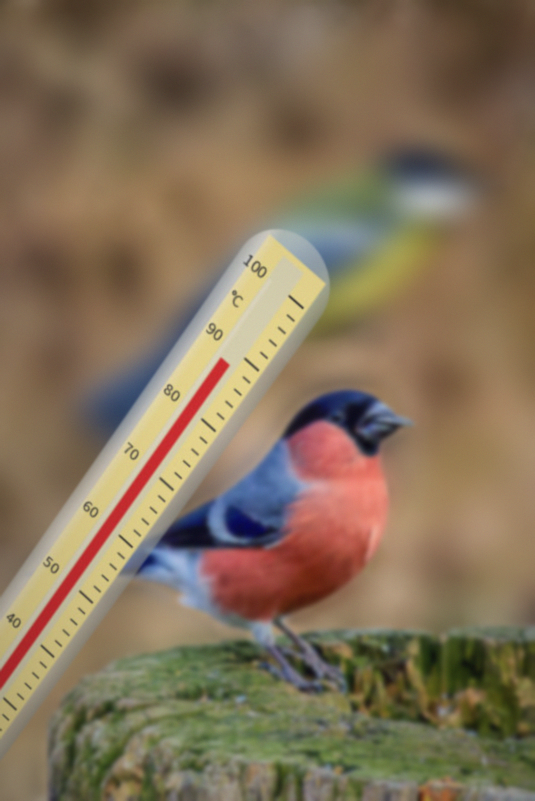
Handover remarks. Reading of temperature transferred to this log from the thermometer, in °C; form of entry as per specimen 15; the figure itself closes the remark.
88
